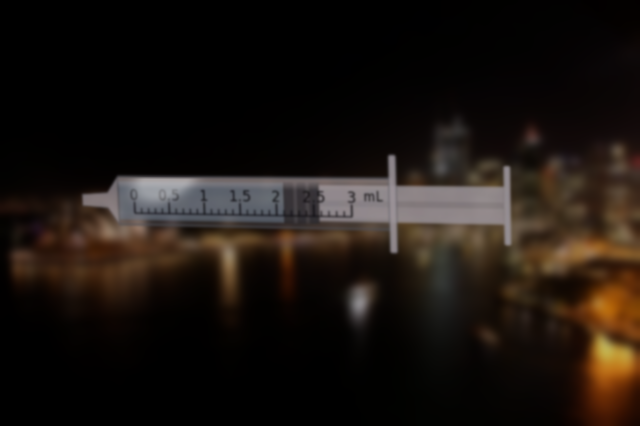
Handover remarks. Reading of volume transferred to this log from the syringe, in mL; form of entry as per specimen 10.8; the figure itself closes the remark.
2.1
